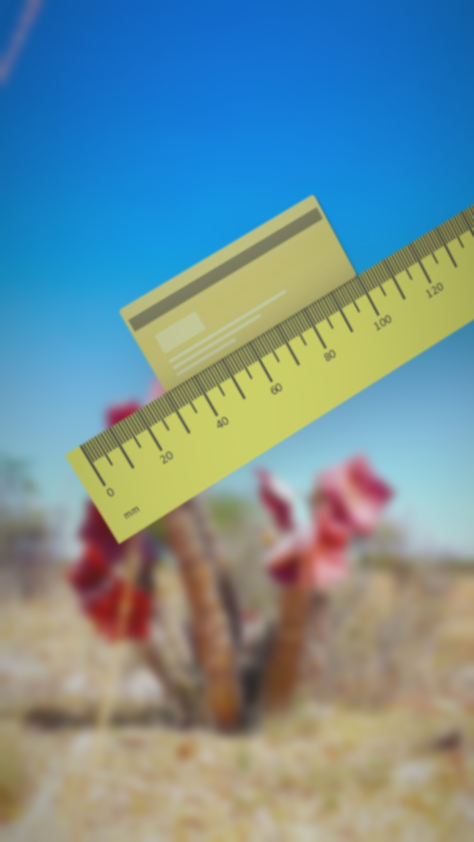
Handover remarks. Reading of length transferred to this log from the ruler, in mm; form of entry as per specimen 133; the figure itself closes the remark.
70
